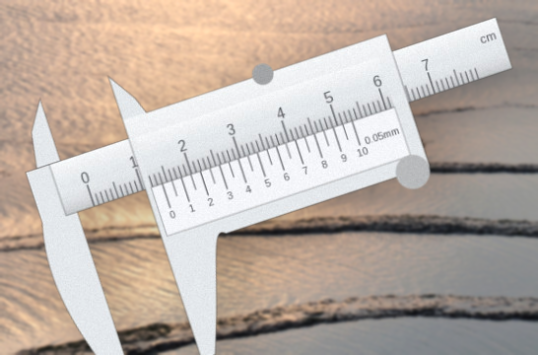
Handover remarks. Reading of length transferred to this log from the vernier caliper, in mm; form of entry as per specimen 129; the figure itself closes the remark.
14.0
